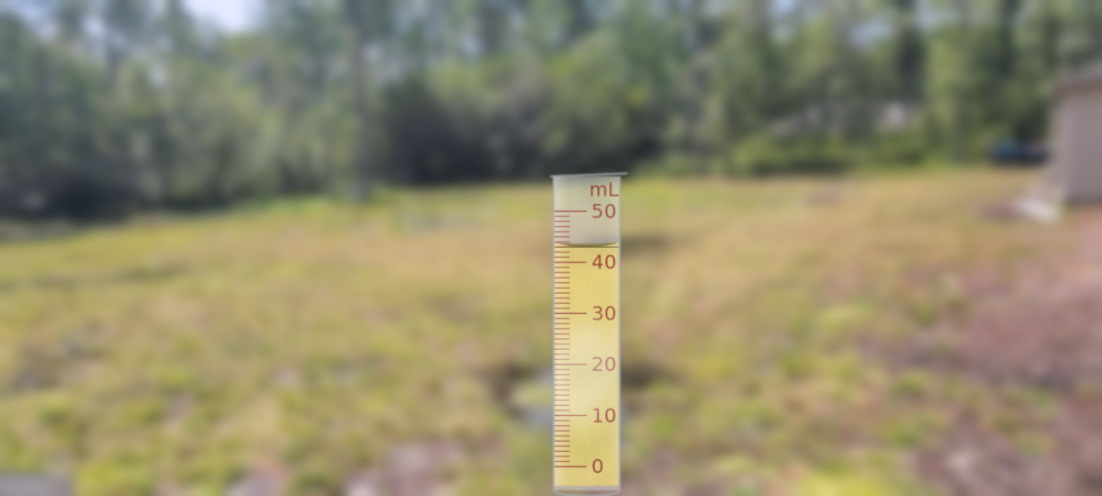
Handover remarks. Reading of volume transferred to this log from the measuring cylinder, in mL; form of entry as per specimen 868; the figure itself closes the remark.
43
